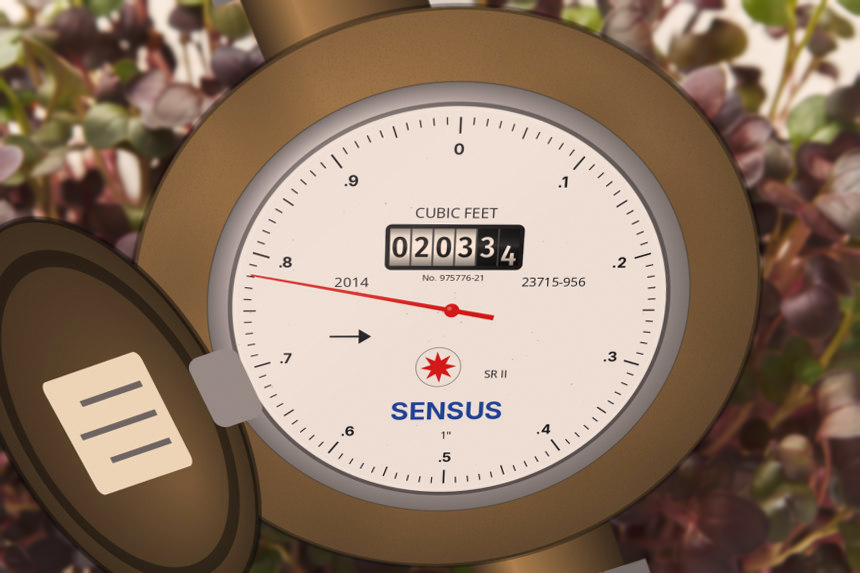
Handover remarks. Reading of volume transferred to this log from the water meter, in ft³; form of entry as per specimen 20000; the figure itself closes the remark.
20333.78
